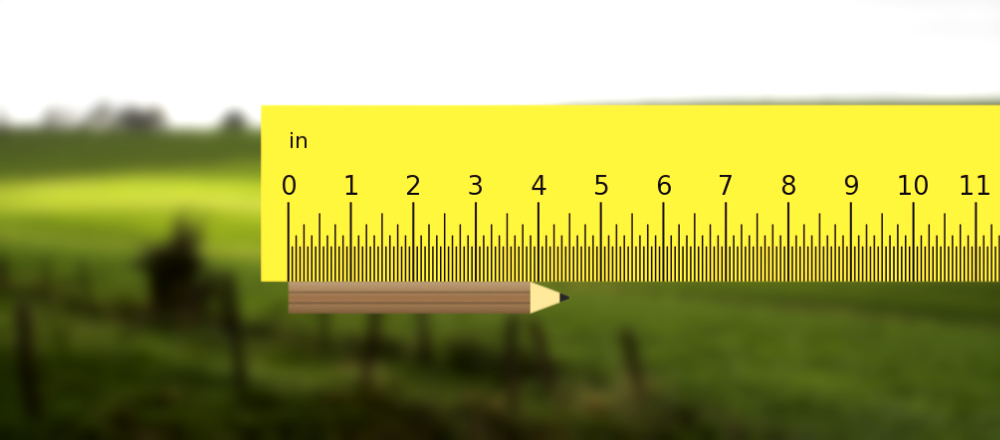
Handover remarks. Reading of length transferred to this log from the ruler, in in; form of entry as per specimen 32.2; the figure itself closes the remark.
4.5
